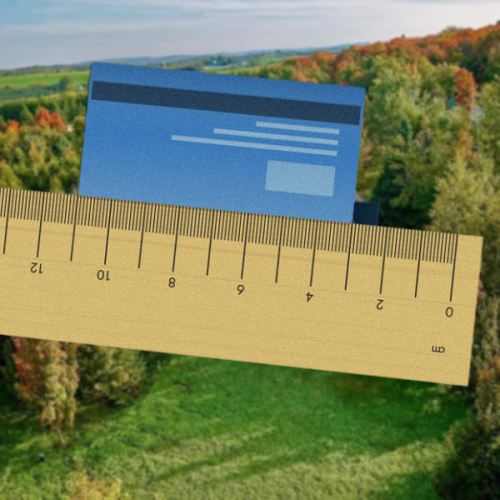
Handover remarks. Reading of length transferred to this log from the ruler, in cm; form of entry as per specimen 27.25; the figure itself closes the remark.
8
